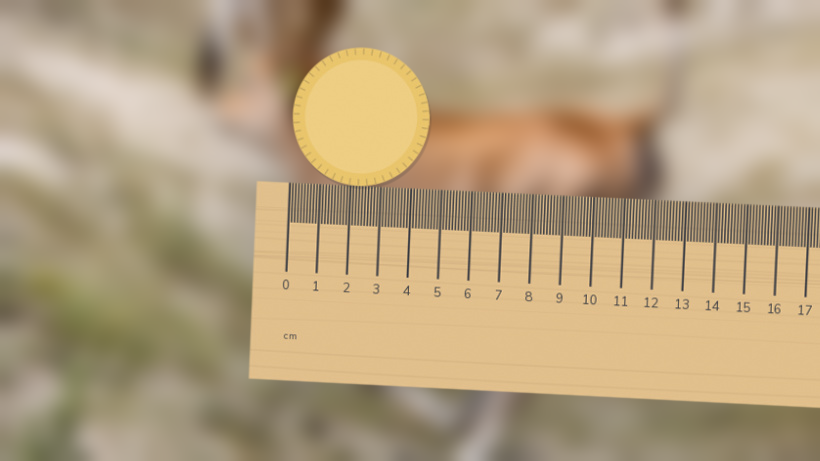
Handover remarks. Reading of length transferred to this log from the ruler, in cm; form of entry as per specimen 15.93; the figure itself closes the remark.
4.5
